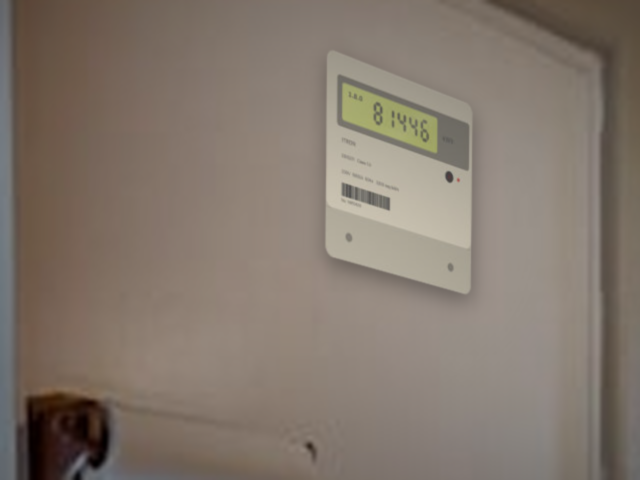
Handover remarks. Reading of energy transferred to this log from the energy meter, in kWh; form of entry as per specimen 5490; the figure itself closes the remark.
81446
